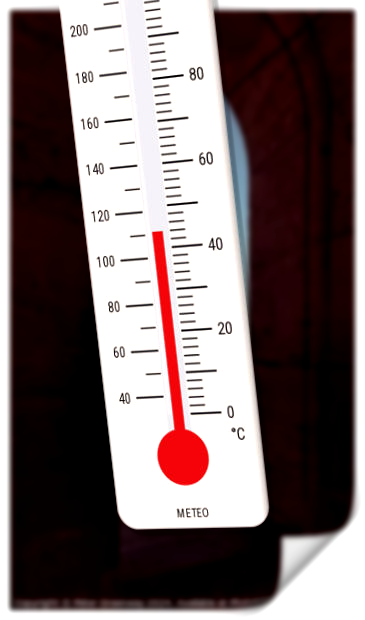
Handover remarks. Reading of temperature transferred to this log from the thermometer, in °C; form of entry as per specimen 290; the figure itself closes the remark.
44
